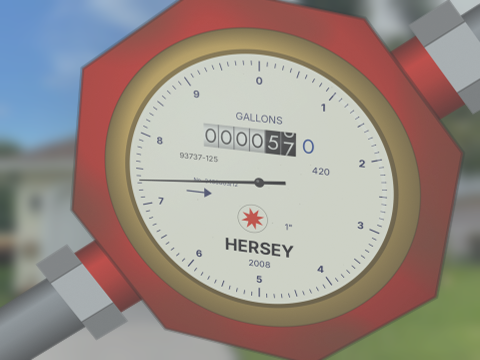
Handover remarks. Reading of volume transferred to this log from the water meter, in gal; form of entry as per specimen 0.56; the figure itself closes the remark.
567.3
